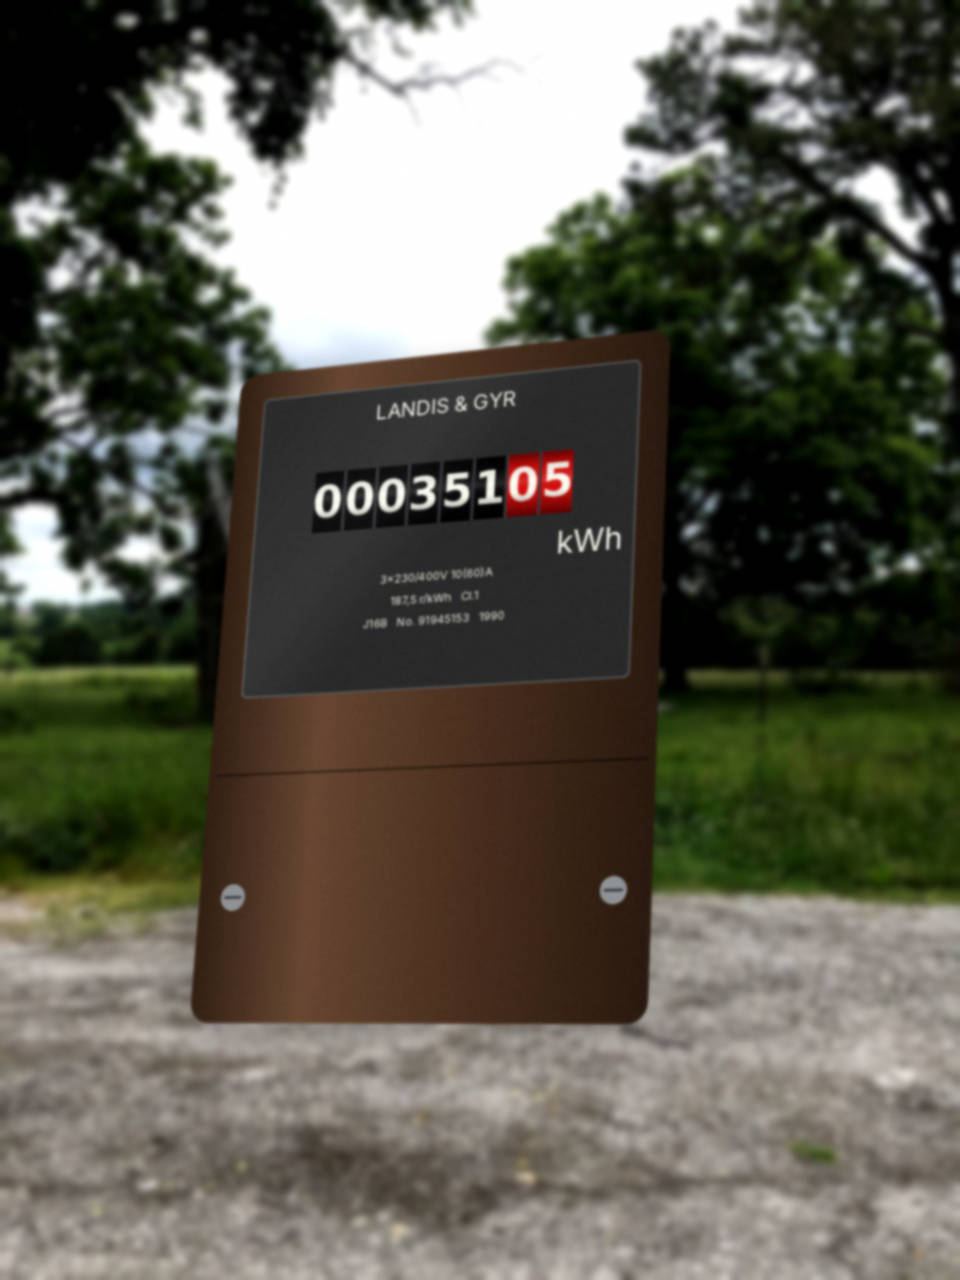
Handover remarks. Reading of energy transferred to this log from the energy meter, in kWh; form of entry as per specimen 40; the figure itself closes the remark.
351.05
